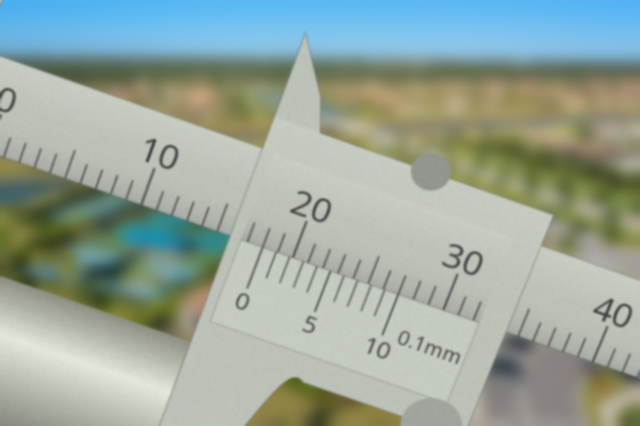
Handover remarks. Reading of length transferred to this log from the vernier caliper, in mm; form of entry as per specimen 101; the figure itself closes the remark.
18.0
